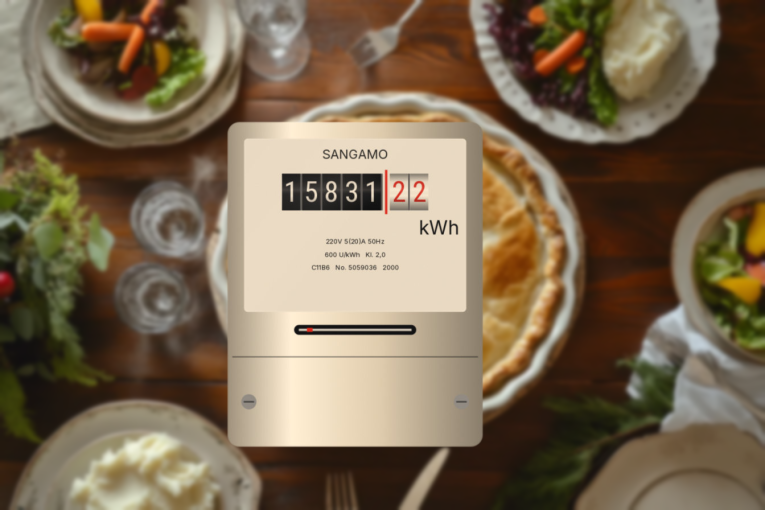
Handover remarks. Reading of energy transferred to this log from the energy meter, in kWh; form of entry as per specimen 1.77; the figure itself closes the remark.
15831.22
